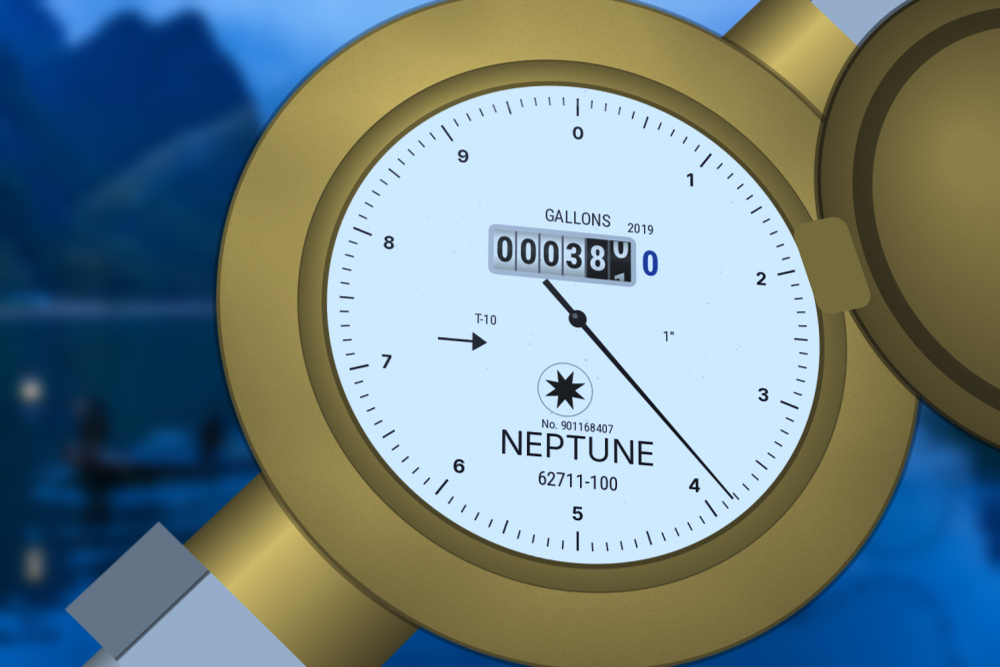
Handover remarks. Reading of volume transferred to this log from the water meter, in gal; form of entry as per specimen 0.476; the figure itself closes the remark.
3803.8
